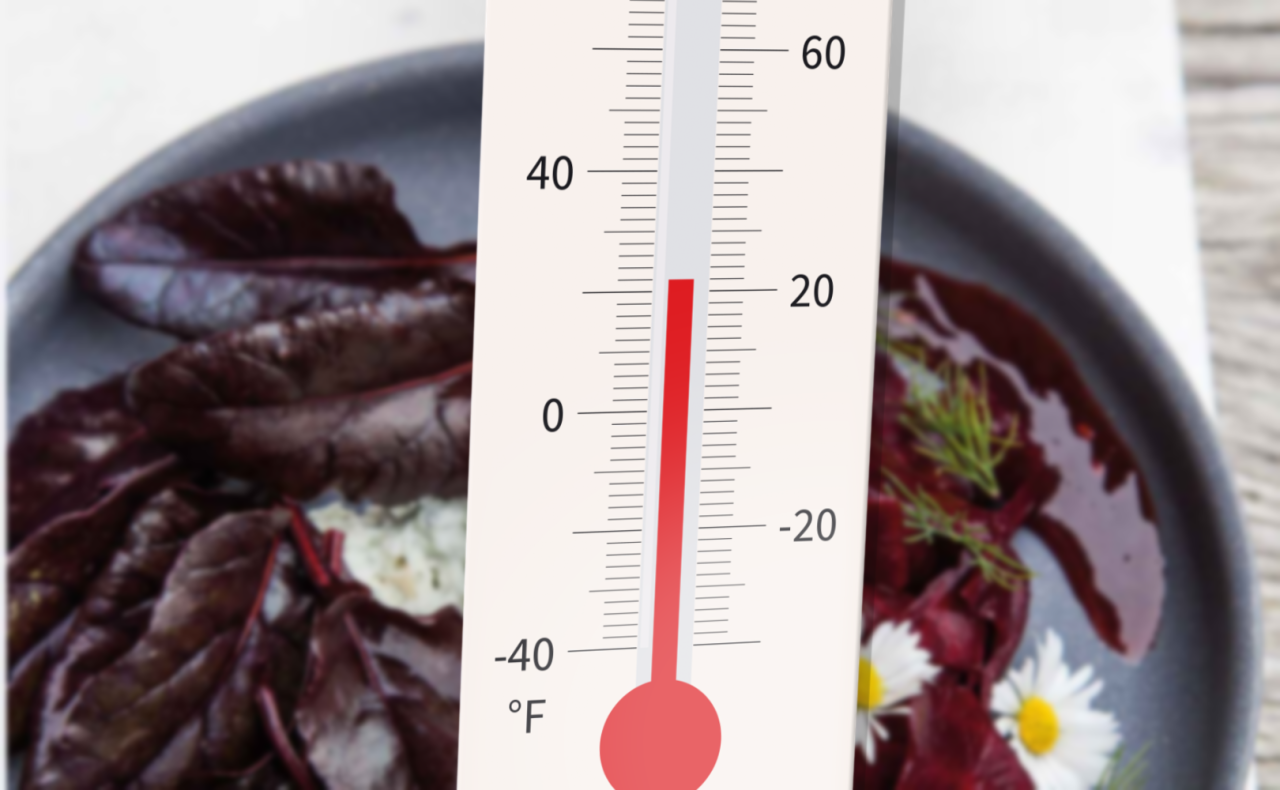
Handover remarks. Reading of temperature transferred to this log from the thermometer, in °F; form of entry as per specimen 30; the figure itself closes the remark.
22
